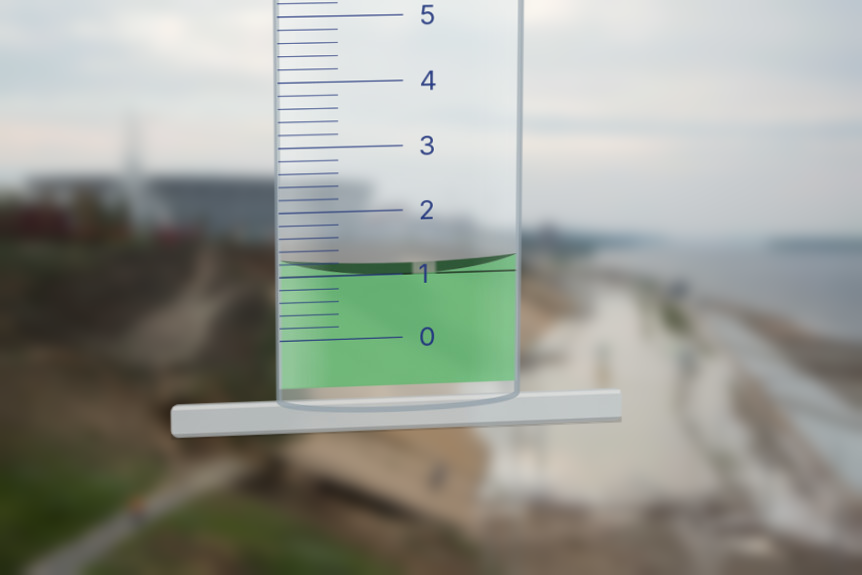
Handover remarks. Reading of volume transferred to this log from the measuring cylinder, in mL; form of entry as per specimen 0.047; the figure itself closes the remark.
1
